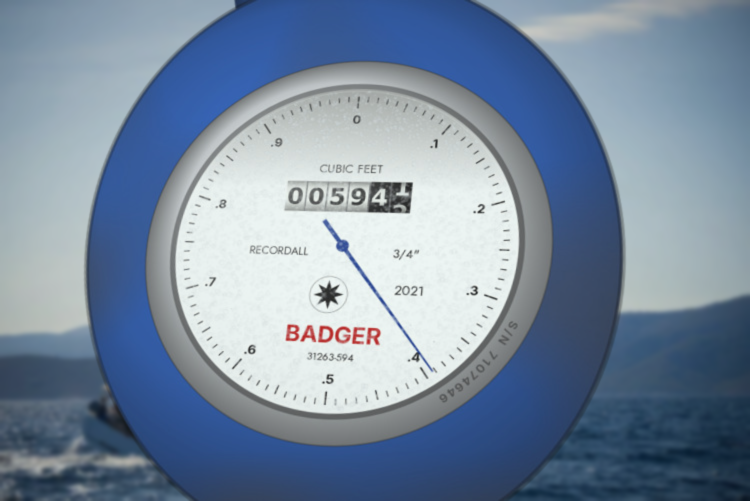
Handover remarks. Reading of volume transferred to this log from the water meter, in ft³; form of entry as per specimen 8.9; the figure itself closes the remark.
5941.39
